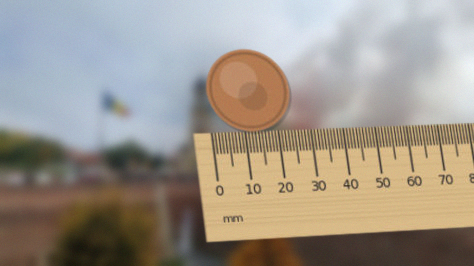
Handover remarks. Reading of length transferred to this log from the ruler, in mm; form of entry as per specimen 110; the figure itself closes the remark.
25
